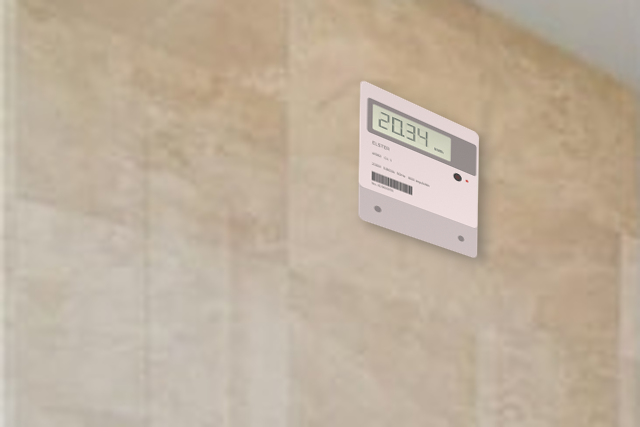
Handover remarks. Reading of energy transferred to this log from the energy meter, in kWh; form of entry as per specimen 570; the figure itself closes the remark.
20.34
